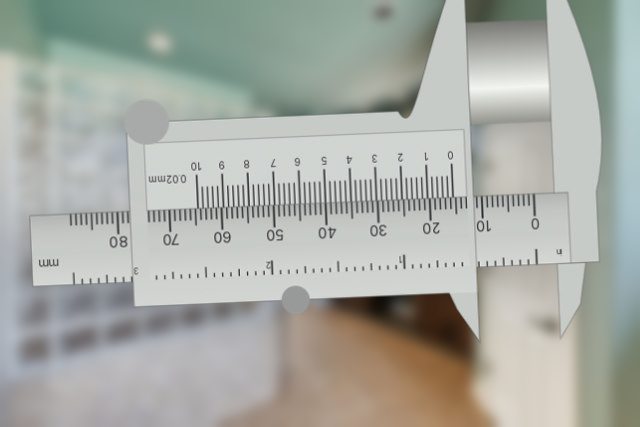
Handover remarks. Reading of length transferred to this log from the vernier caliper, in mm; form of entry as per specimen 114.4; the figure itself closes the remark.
15.5
